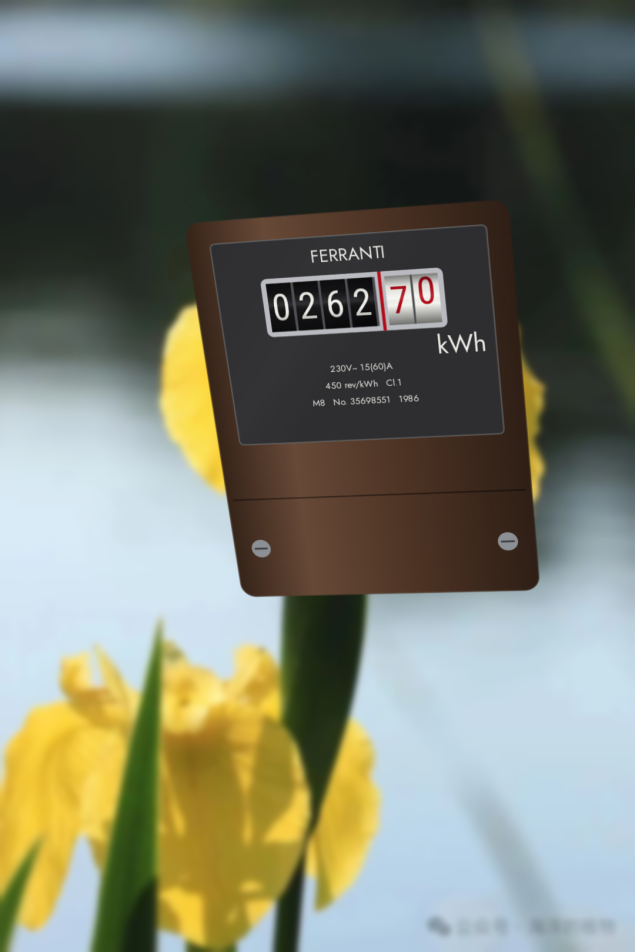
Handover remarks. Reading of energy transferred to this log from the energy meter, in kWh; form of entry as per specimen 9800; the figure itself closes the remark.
262.70
